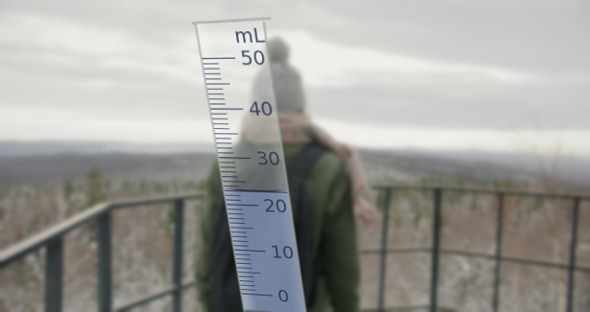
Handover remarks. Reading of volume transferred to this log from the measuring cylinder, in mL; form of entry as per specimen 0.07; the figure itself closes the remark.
23
